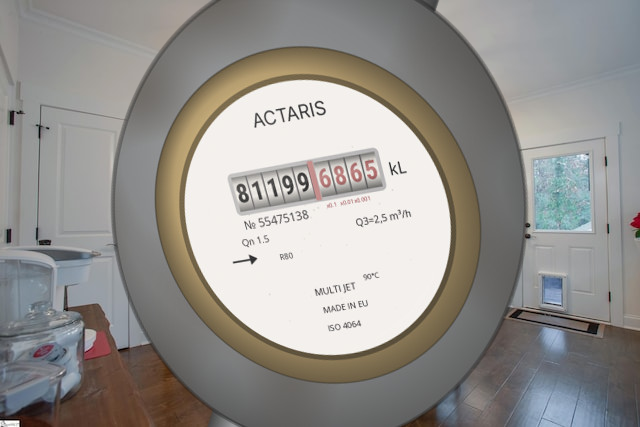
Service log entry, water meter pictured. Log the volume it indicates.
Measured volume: 81199.6865 kL
